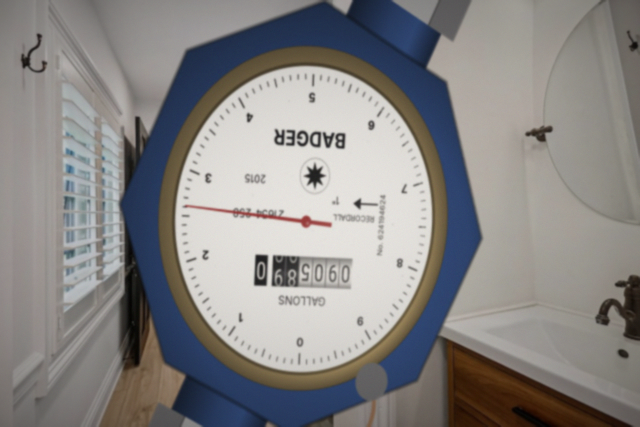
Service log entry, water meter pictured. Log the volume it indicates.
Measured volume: 905892.6 gal
